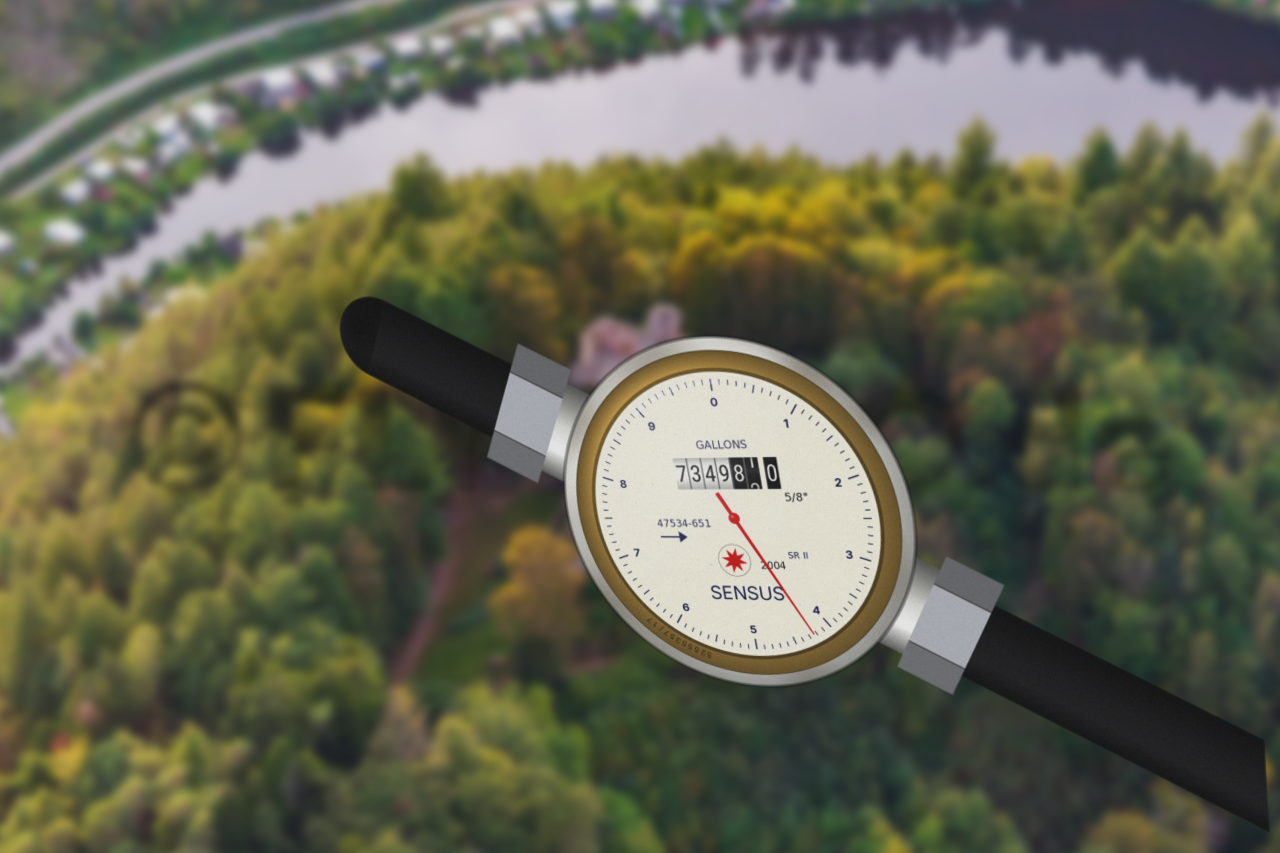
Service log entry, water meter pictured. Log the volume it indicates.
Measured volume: 7349814.2 gal
